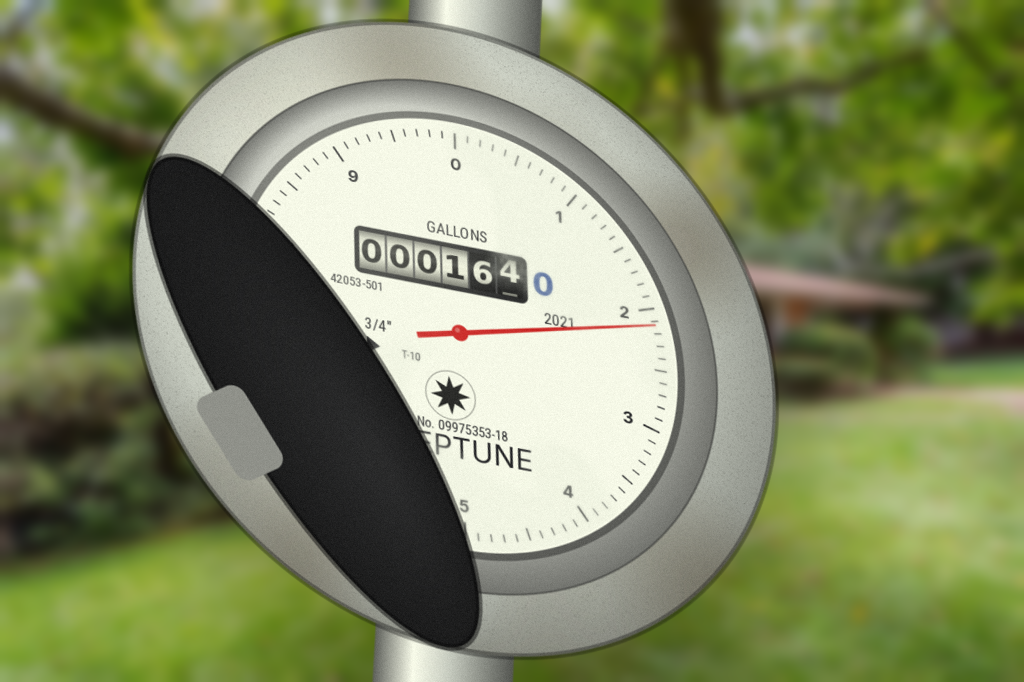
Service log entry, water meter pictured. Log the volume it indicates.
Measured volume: 1642.1 gal
